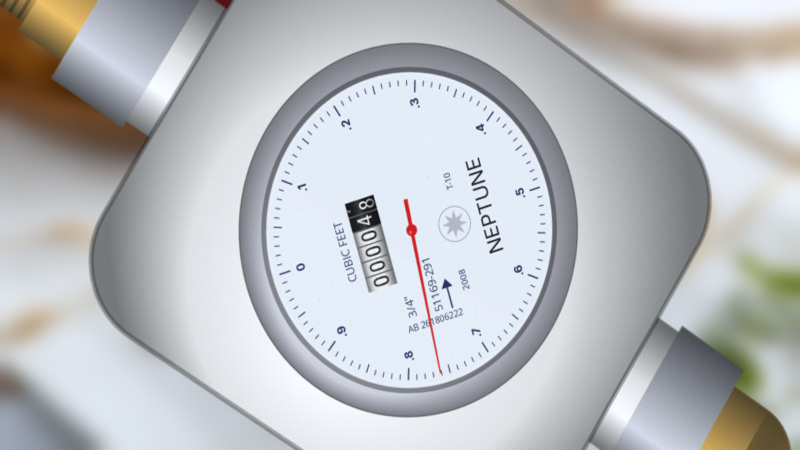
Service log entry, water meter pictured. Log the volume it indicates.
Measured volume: 47.76 ft³
